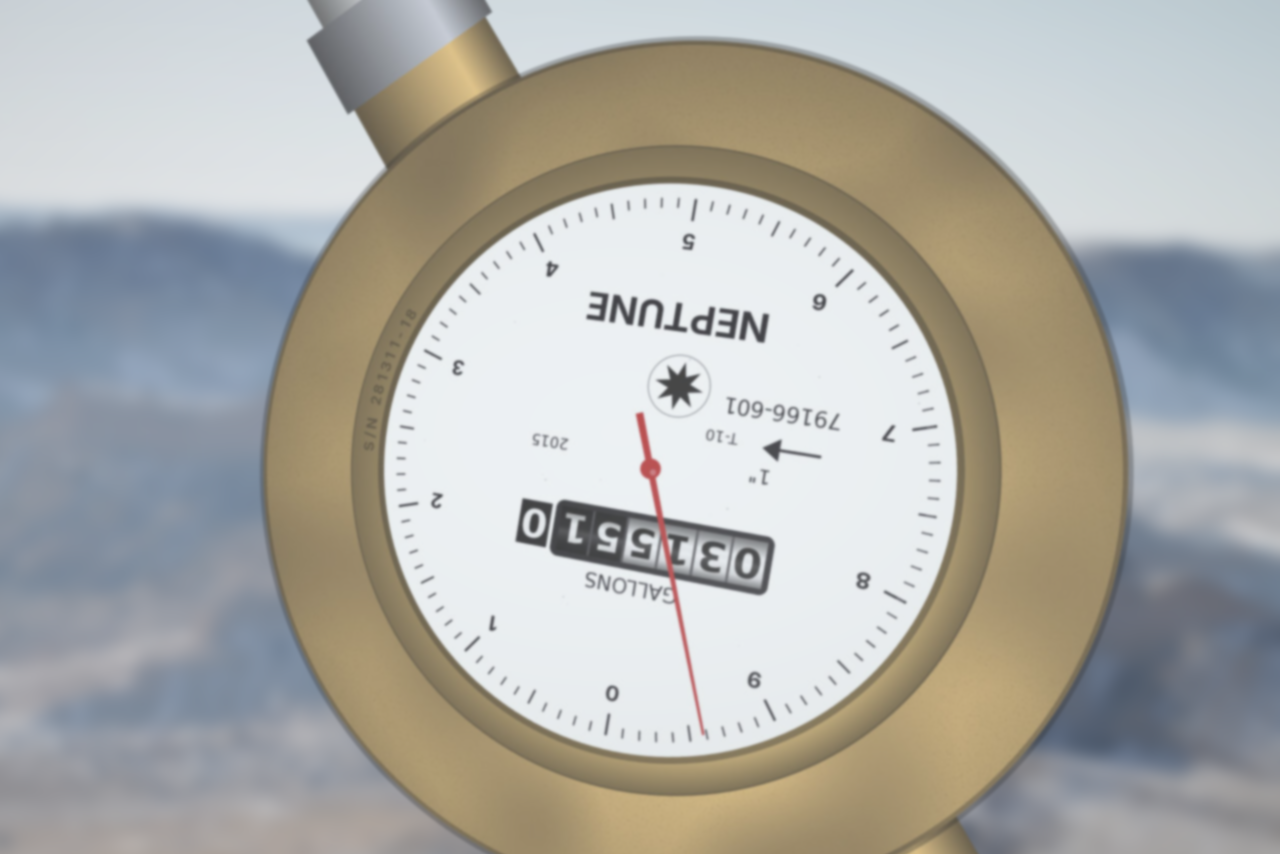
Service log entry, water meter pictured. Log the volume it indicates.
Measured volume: 315509.4 gal
